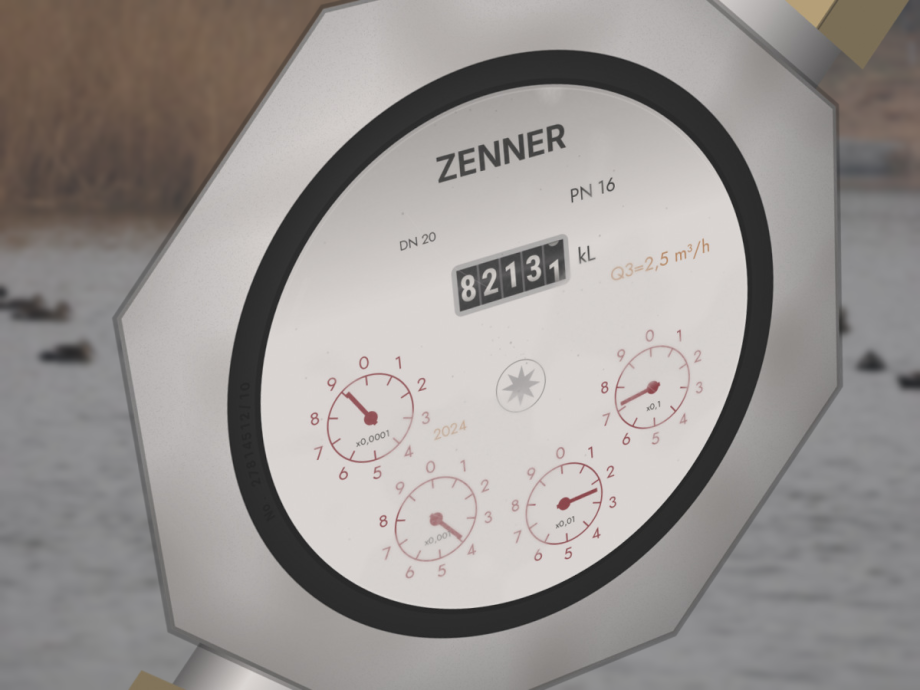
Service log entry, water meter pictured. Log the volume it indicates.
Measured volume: 82130.7239 kL
